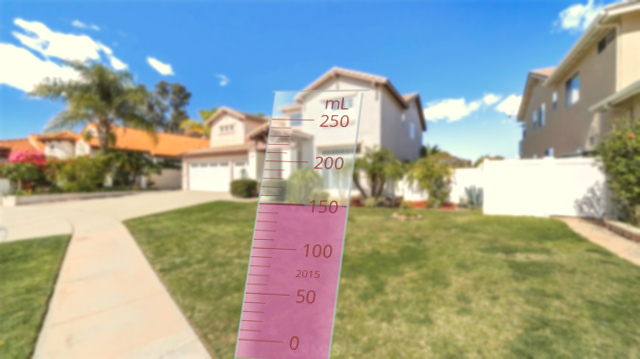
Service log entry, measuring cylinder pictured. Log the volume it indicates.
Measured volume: 150 mL
